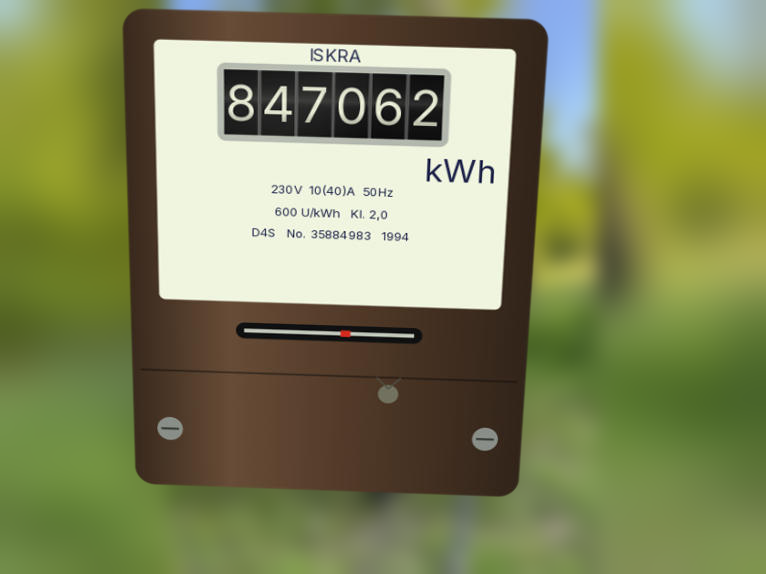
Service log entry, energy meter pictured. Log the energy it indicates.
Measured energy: 847062 kWh
